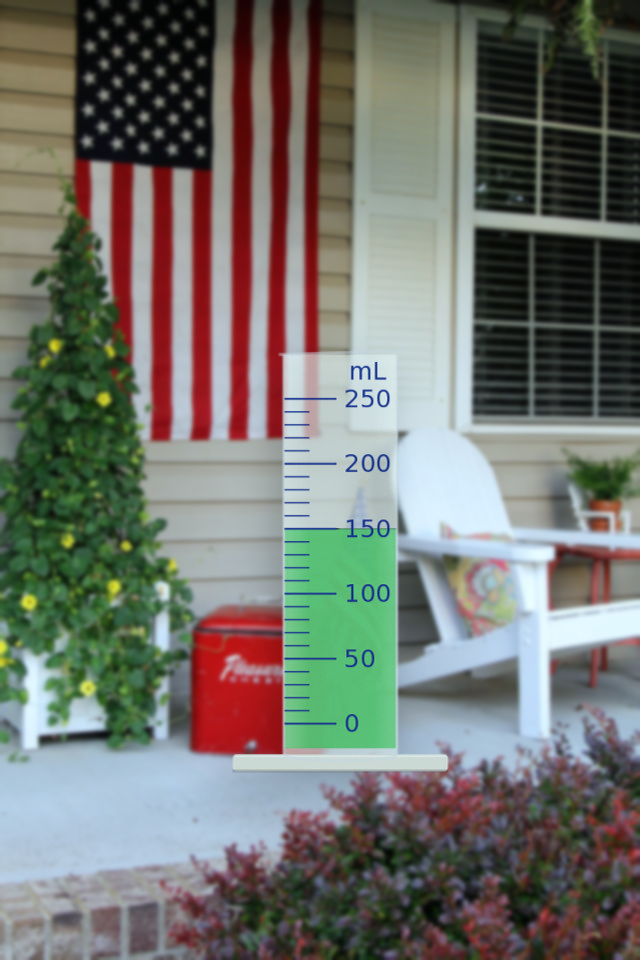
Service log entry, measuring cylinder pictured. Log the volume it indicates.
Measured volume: 150 mL
